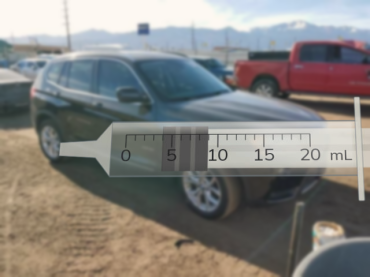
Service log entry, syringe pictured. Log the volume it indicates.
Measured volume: 4 mL
